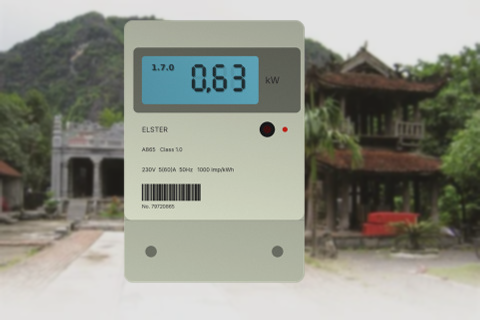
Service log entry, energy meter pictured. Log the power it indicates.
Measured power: 0.63 kW
